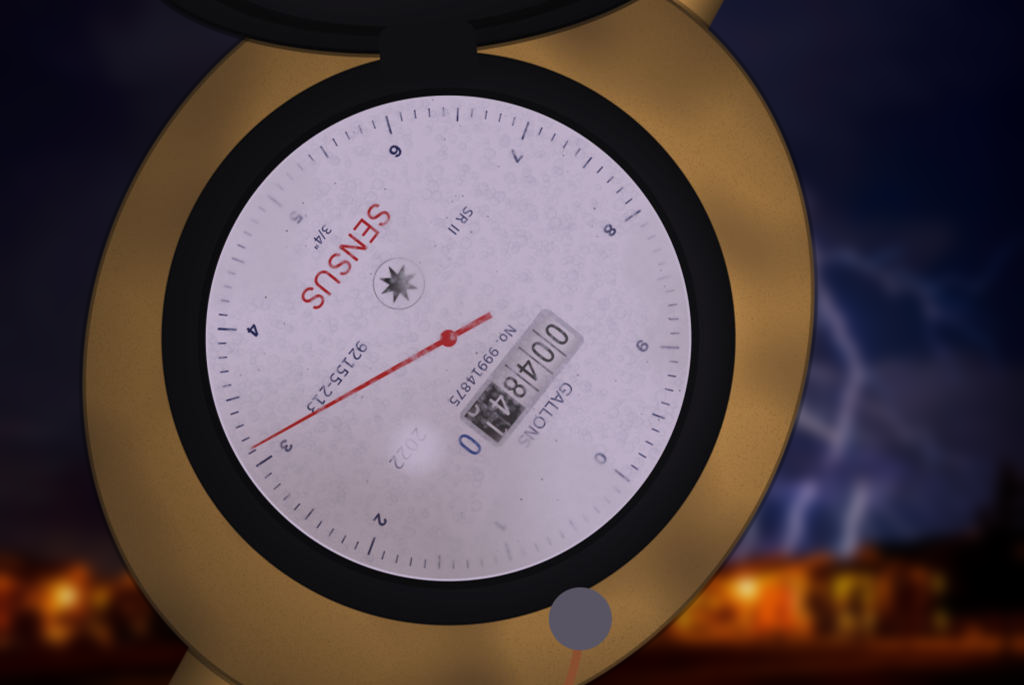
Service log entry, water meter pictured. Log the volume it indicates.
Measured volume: 48413.1 gal
